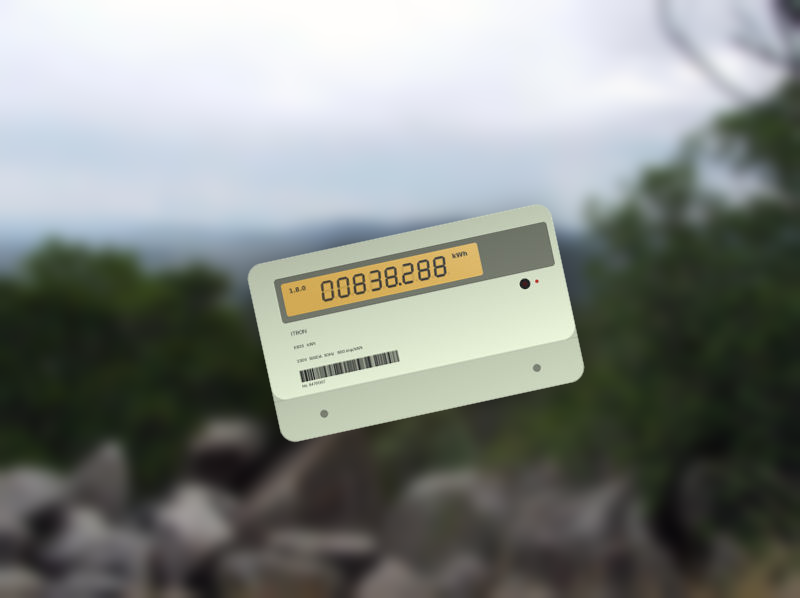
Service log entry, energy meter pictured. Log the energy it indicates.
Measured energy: 838.288 kWh
